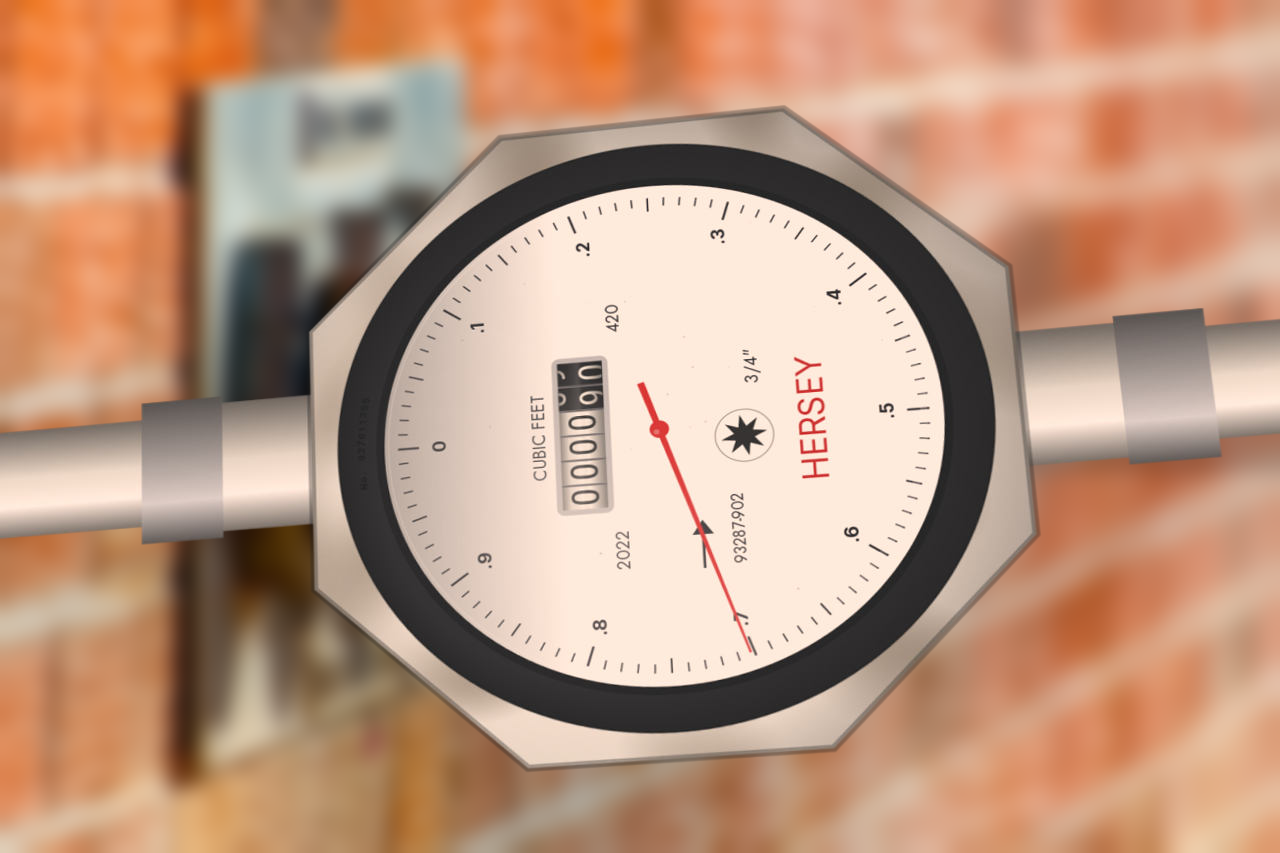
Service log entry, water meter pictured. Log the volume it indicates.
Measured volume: 89.70 ft³
